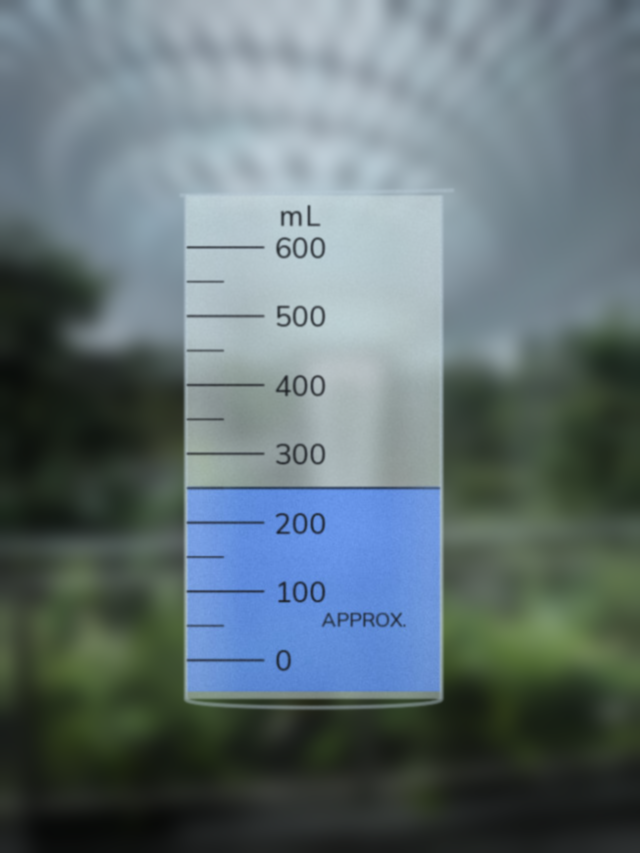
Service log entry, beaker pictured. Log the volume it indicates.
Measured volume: 250 mL
